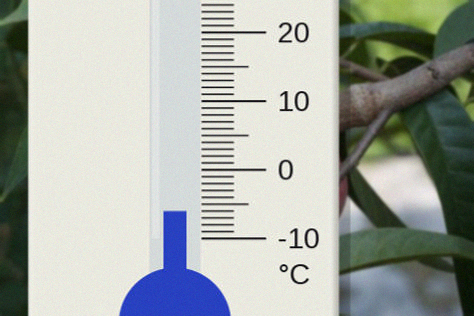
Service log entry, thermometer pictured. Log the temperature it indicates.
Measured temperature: -6 °C
